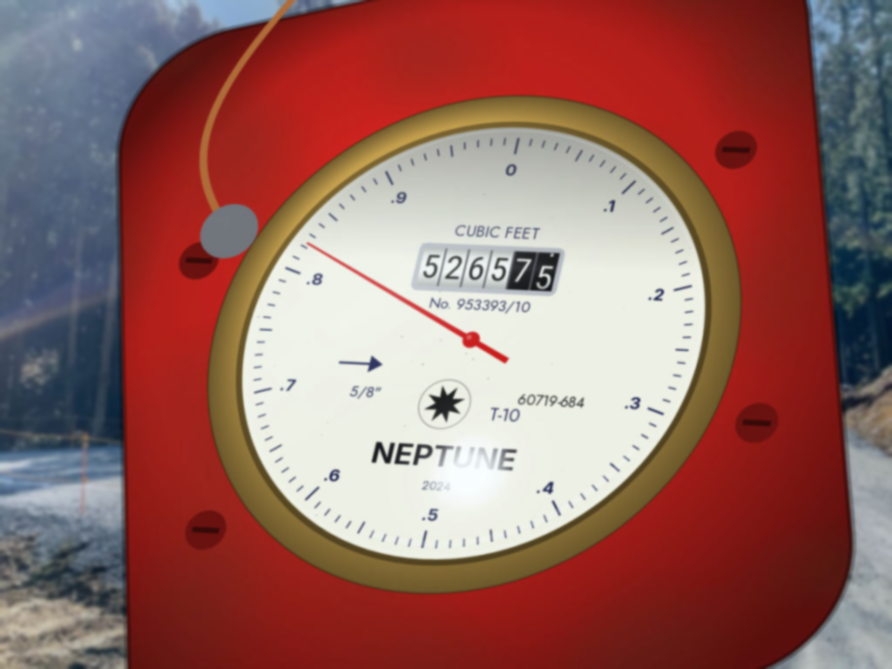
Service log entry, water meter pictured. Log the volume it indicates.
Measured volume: 526574.82 ft³
